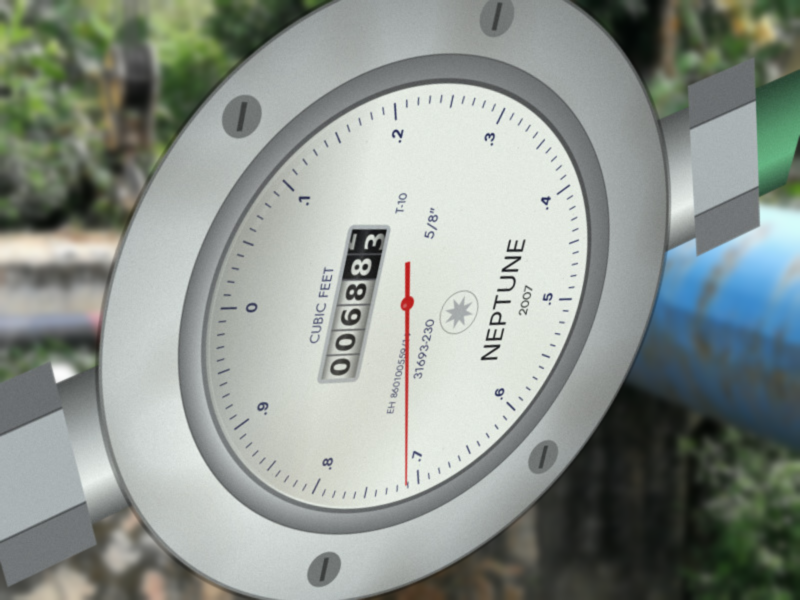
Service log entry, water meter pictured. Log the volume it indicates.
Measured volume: 6882.71 ft³
